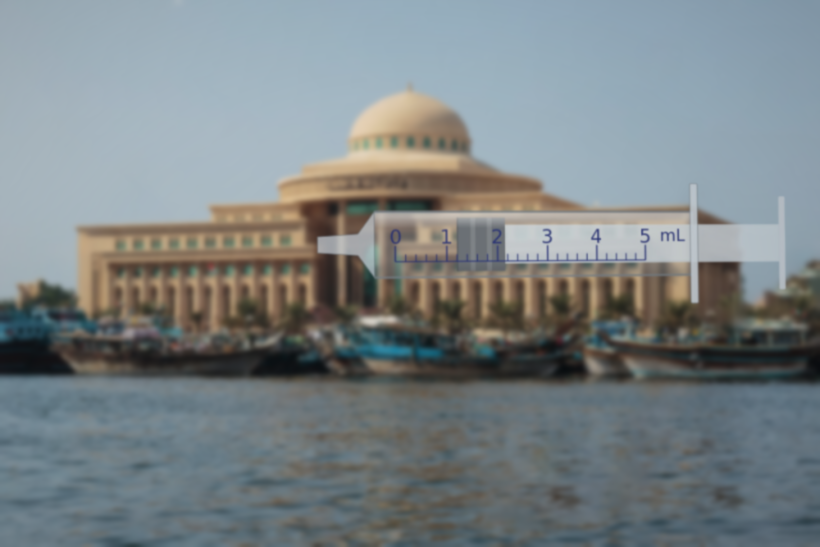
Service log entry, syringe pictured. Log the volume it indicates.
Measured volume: 1.2 mL
